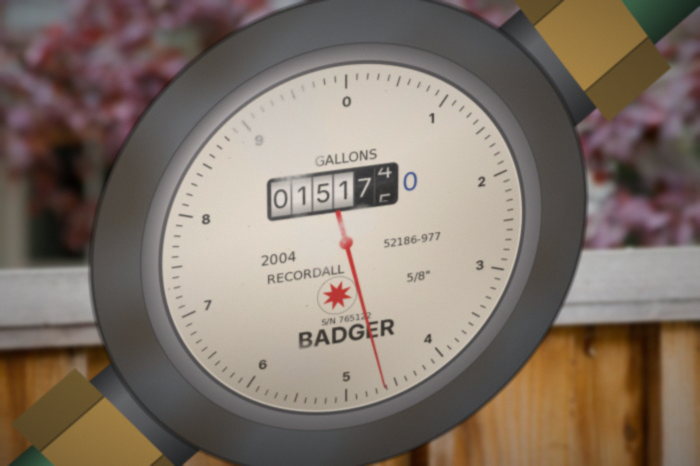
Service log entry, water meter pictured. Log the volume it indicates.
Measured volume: 151744.6 gal
